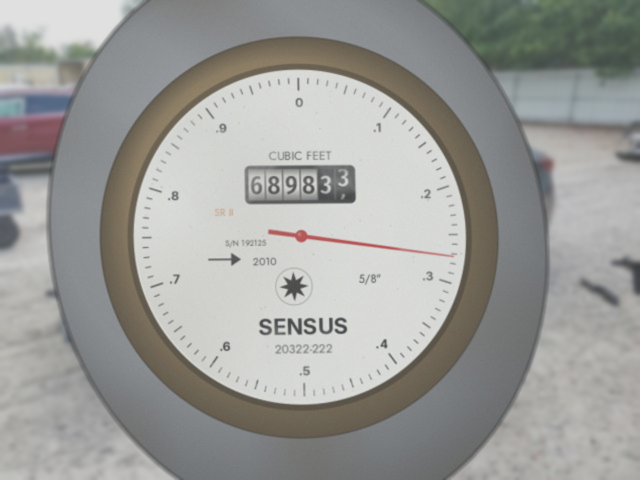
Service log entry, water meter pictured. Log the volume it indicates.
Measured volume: 689833.27 ft³
